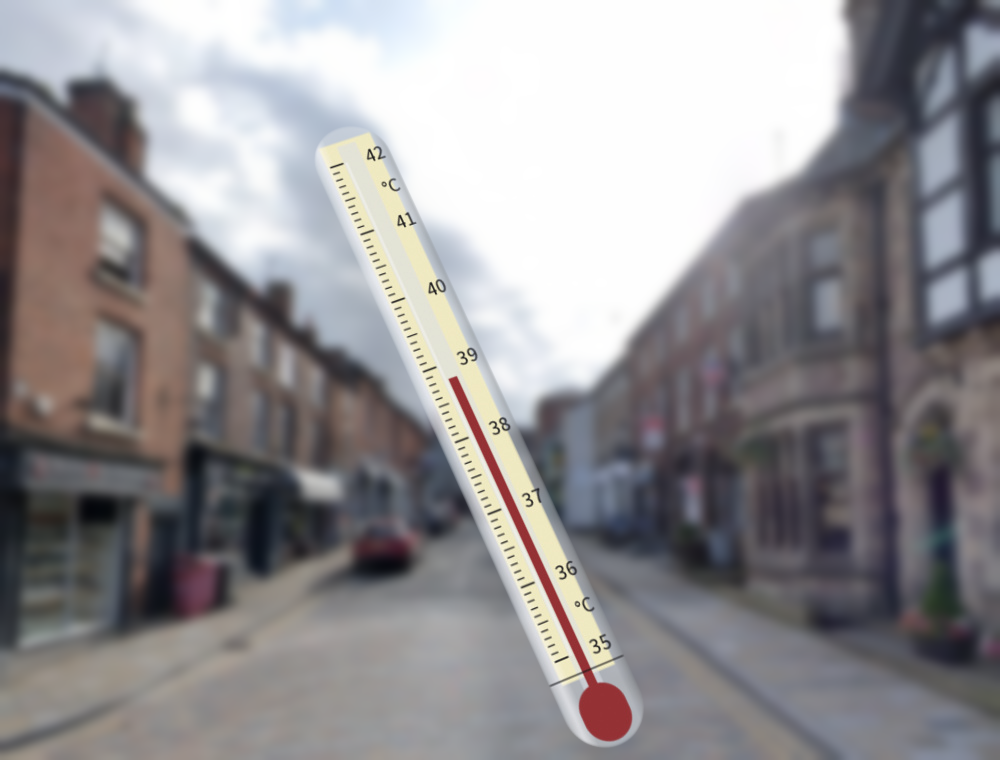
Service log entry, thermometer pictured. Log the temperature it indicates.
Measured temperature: 38.8 °C
